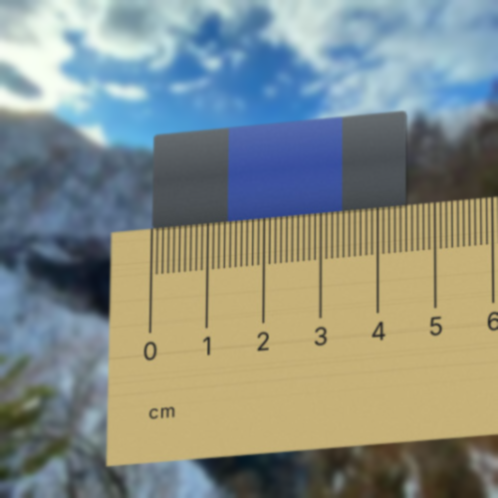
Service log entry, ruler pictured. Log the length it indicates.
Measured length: 4.5 cm
